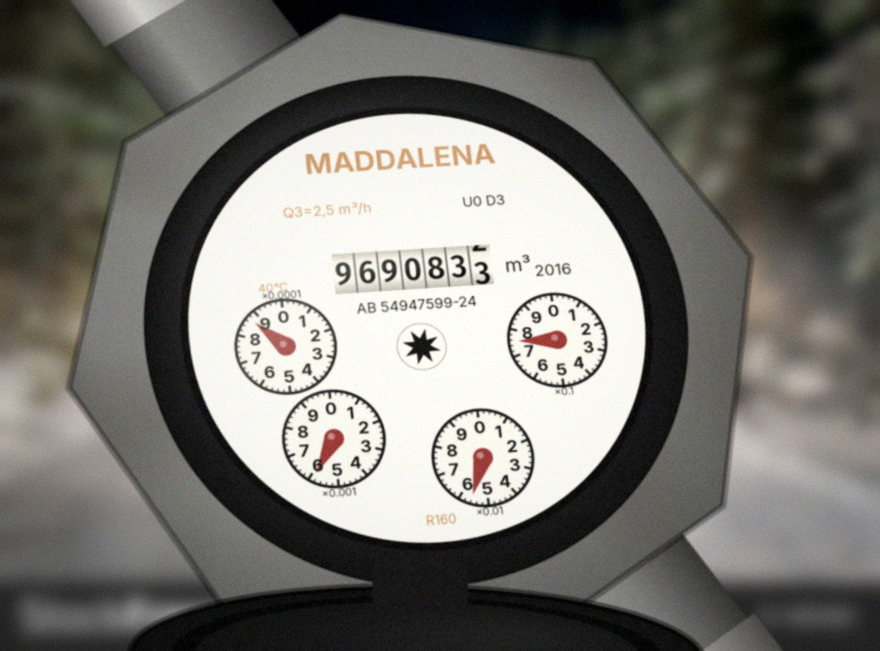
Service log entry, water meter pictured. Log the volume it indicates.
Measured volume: 9690832.7558 m³
